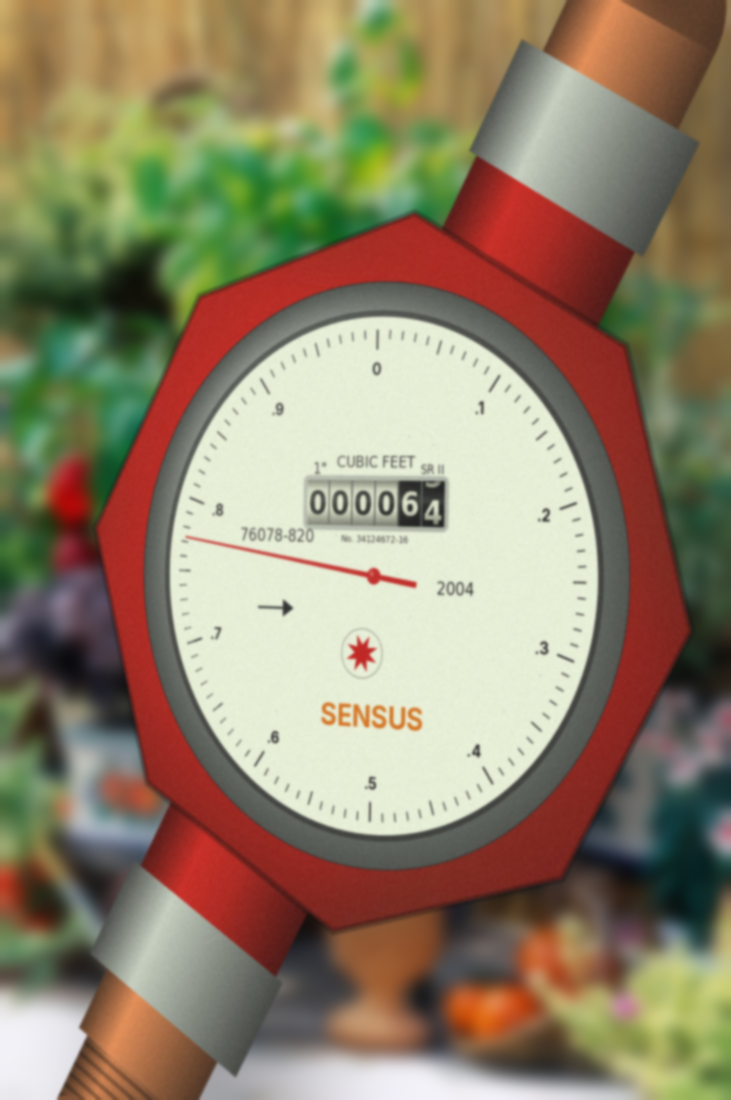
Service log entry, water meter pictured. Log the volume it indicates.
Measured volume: 63.77 ft³
